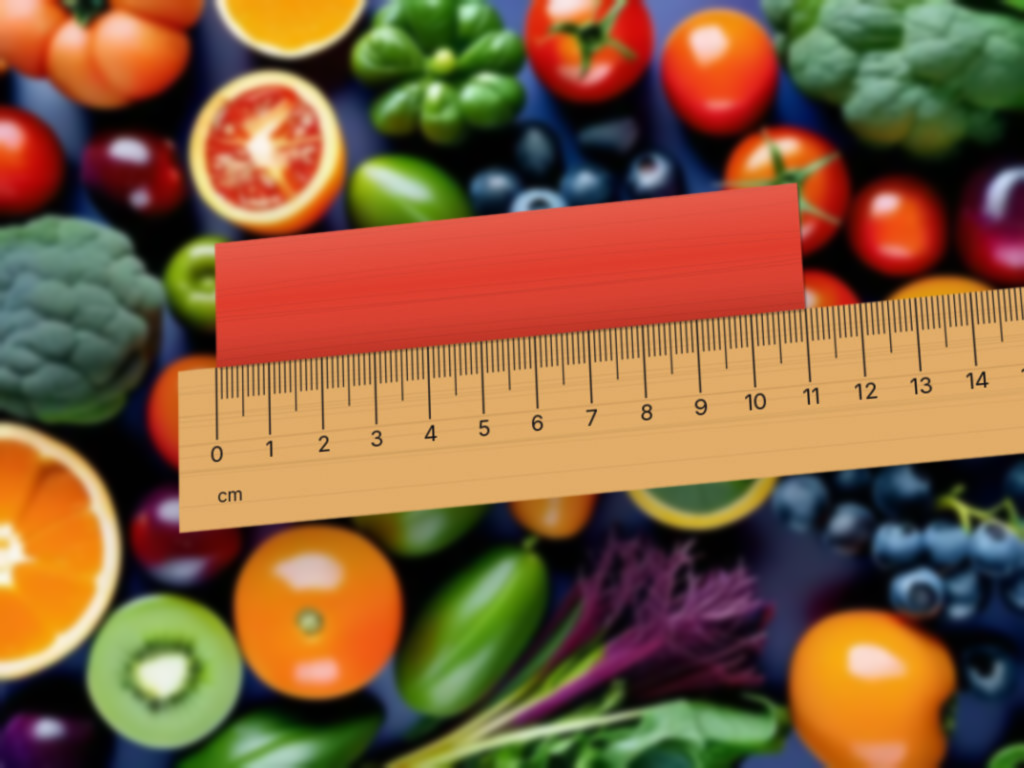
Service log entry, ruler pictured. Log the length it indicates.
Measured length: 11 cm
